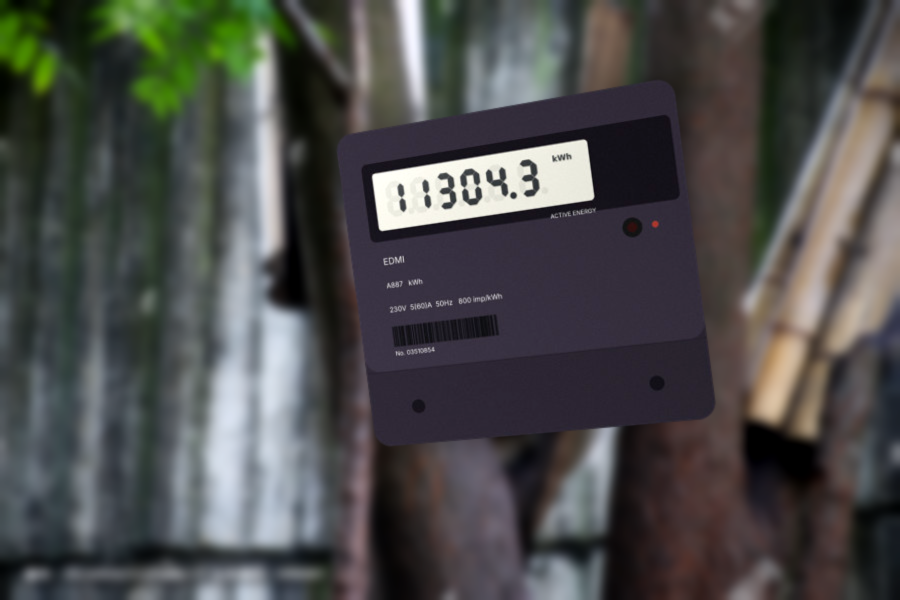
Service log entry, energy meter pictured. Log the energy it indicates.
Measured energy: 11304.3 kWh
